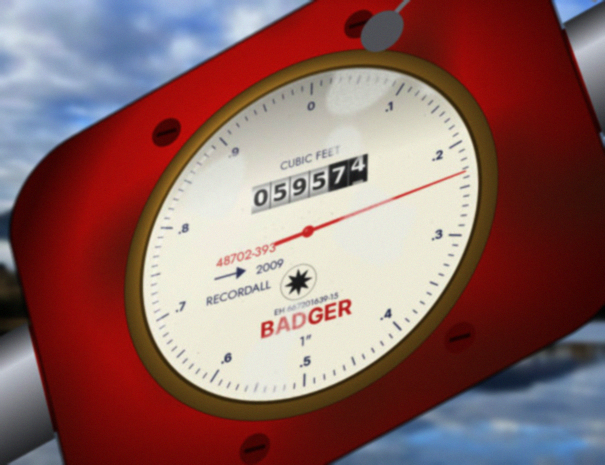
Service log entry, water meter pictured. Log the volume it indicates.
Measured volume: 59574.23 ft³
